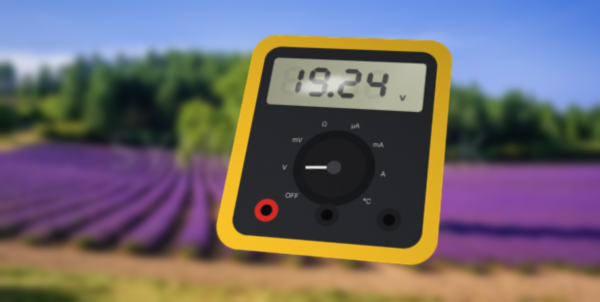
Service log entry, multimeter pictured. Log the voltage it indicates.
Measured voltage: 19.24 V
